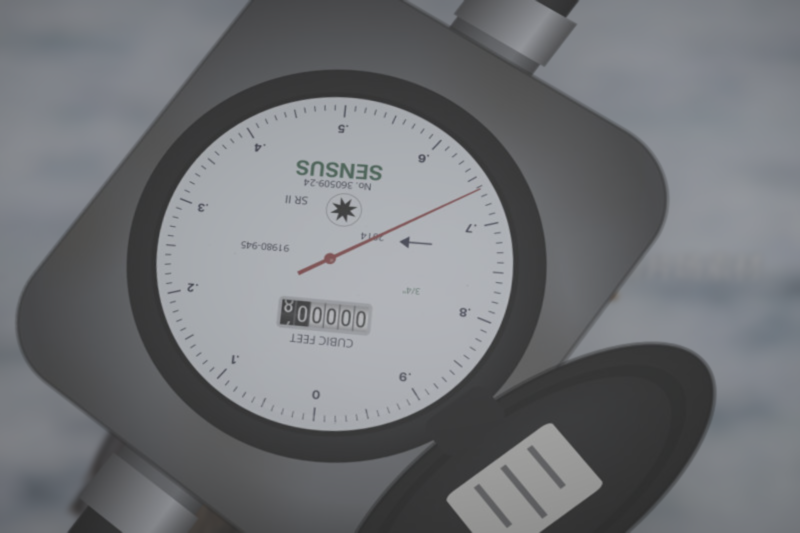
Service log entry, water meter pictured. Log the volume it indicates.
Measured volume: 7.66 ft³
